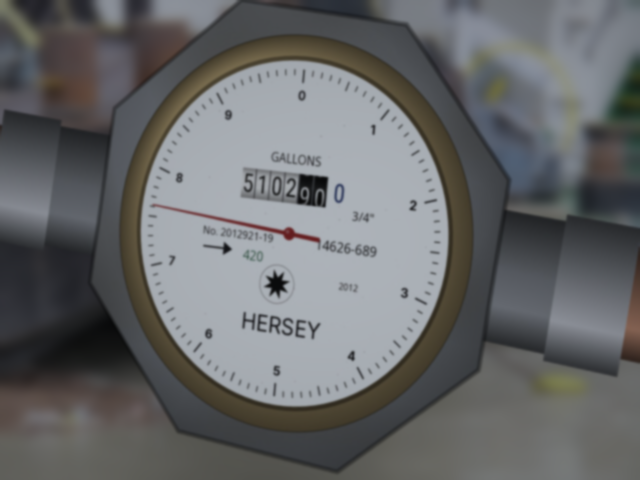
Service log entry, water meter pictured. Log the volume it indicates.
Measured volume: 5102897.6 gal
